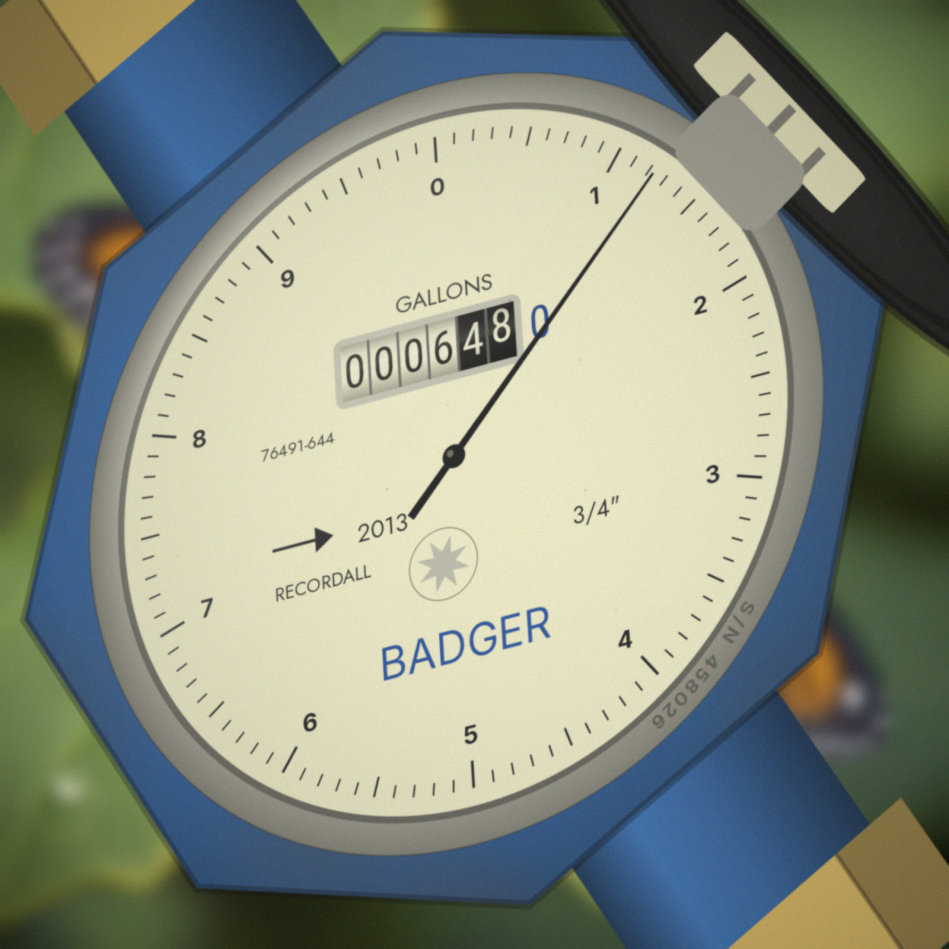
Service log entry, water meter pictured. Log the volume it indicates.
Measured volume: 6481.2 gal
